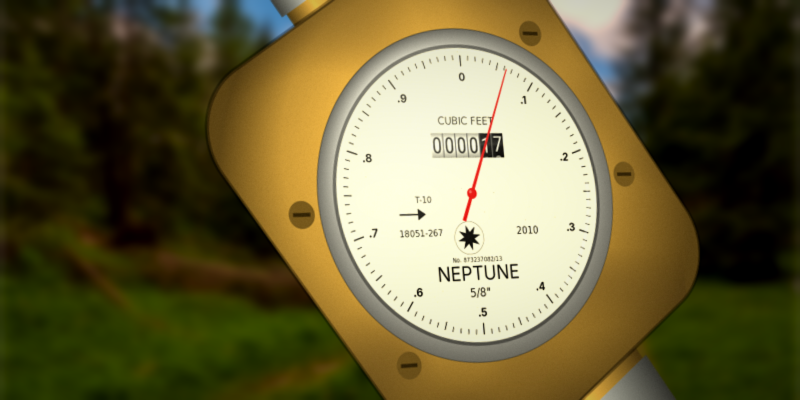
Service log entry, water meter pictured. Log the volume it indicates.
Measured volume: 17.06 ft³
